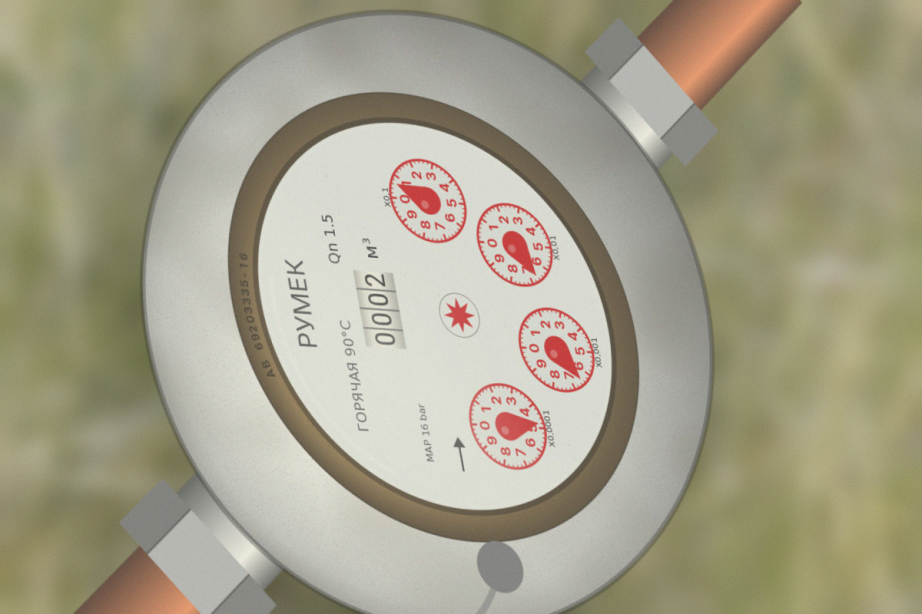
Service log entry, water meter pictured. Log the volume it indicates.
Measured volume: 2.0664 m³
